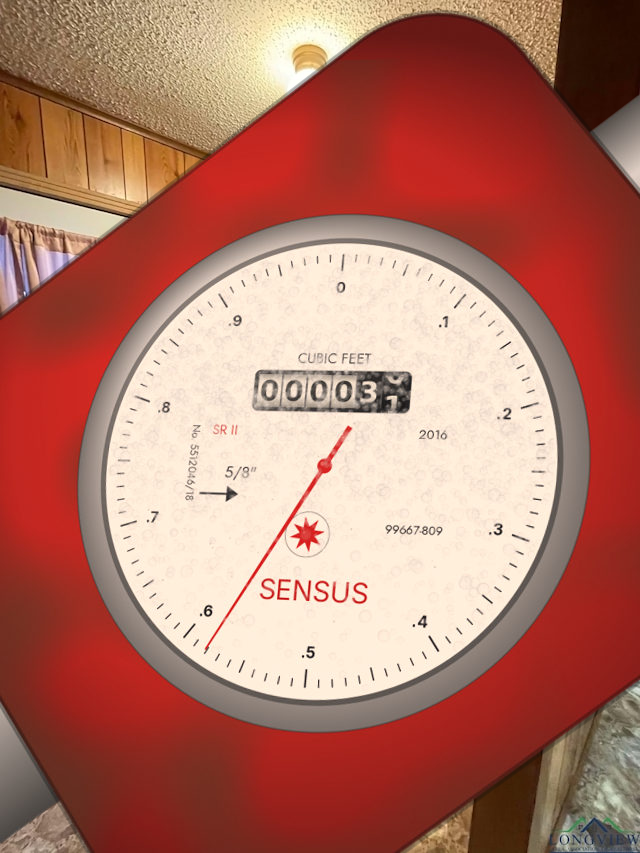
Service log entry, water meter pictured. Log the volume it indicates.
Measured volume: 30.58 ft³
